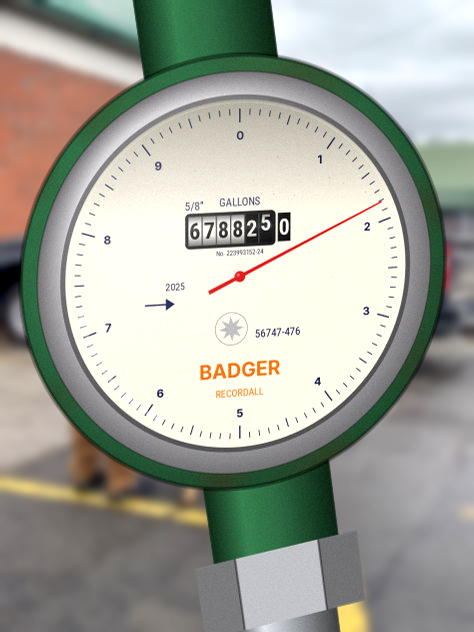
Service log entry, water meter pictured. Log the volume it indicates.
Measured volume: 6788251.8 gal
